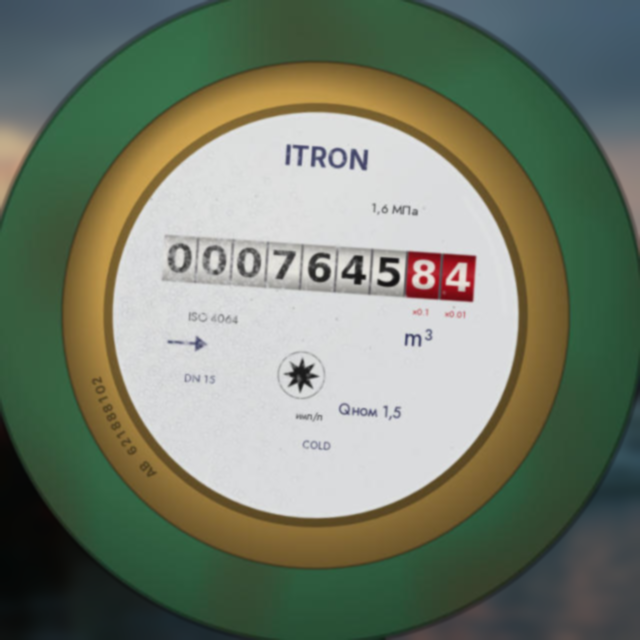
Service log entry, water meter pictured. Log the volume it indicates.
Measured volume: 7645.84 m³
